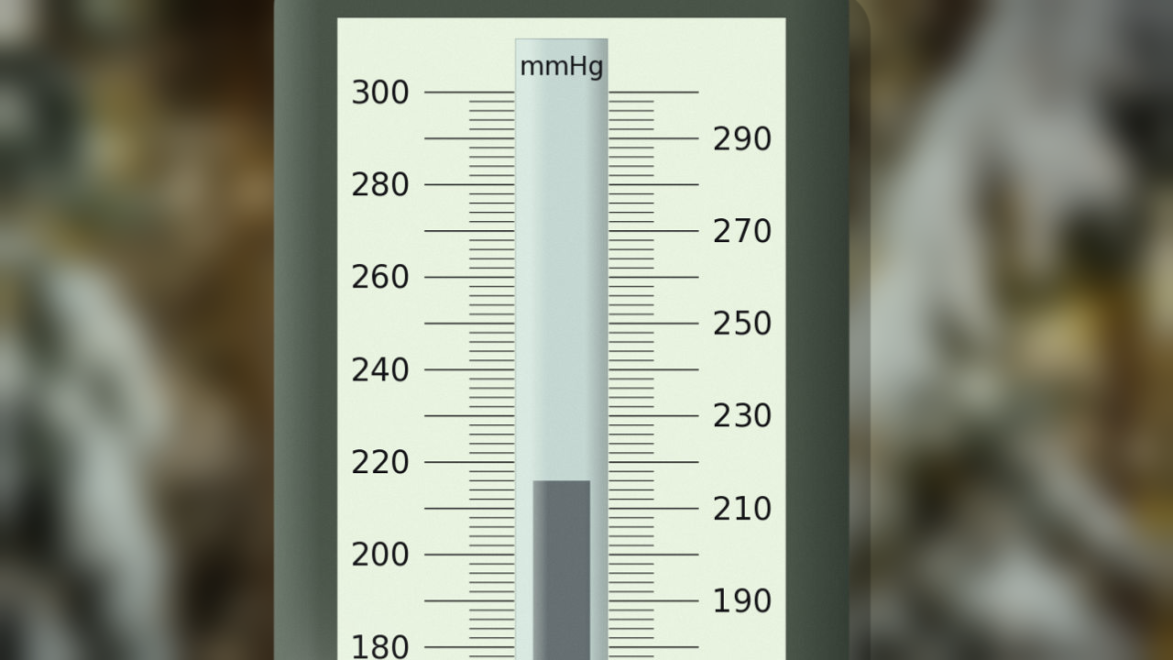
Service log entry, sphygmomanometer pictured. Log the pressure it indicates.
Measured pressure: 216 mmHg
